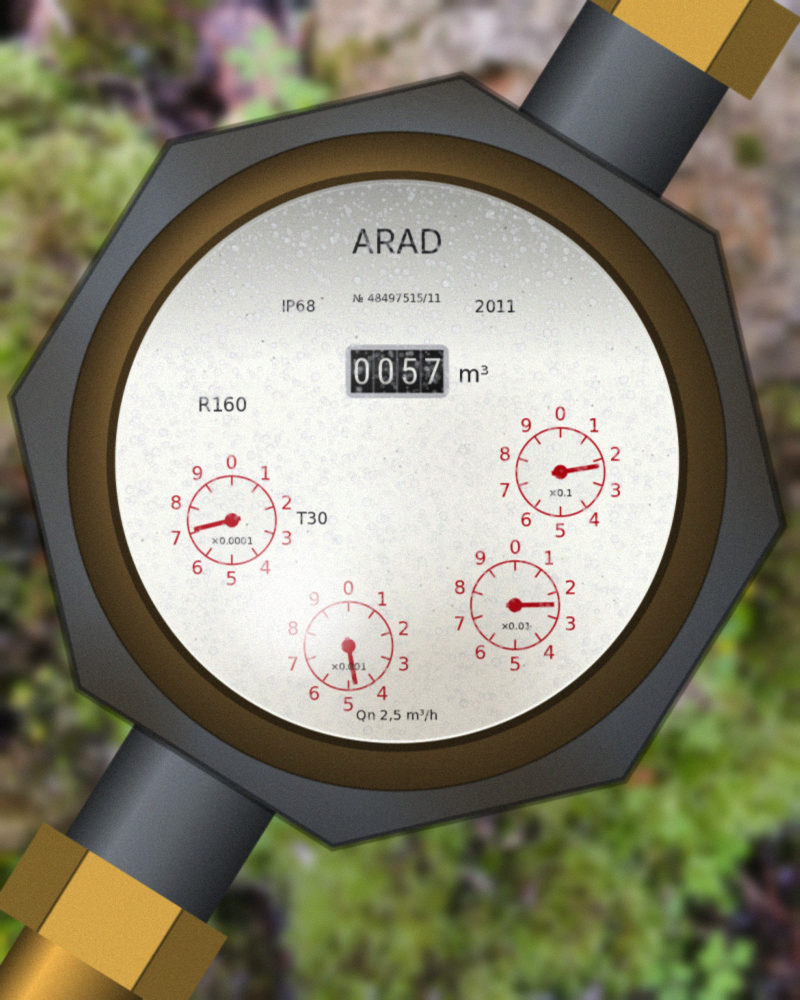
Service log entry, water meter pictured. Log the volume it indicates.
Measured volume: 57.2247 m³
